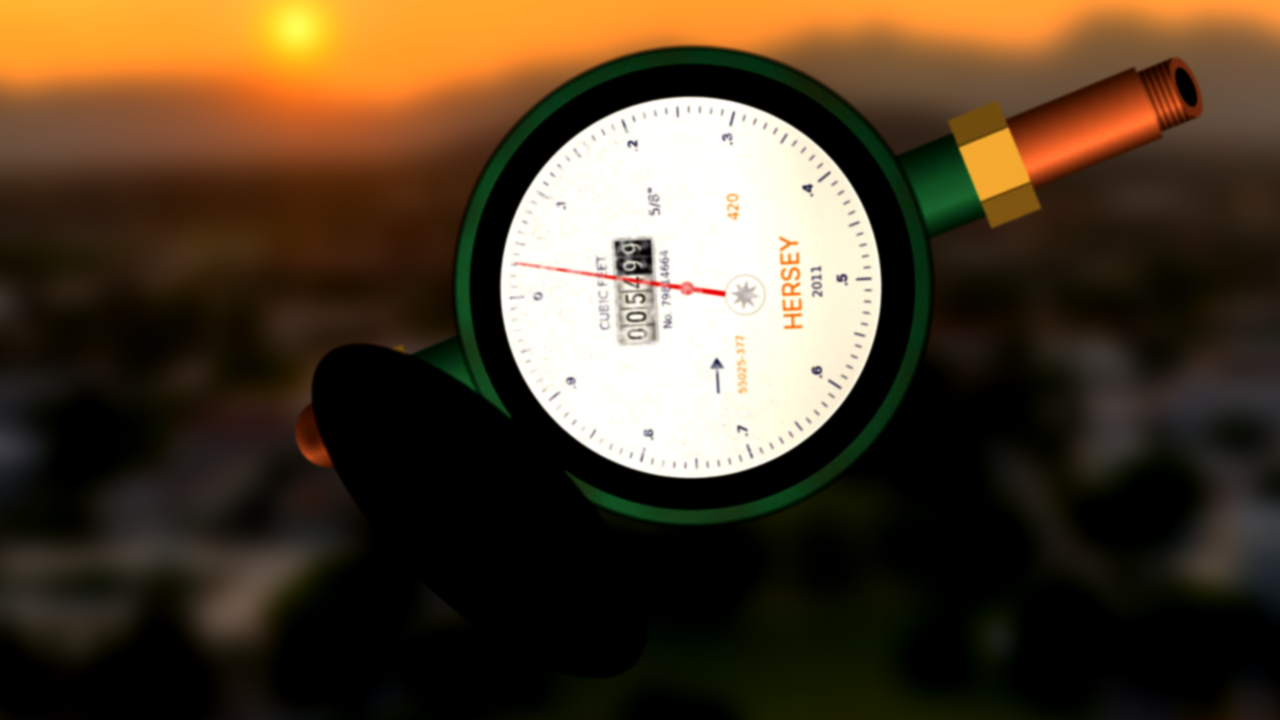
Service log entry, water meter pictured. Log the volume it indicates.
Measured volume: 5499.03 ft³
